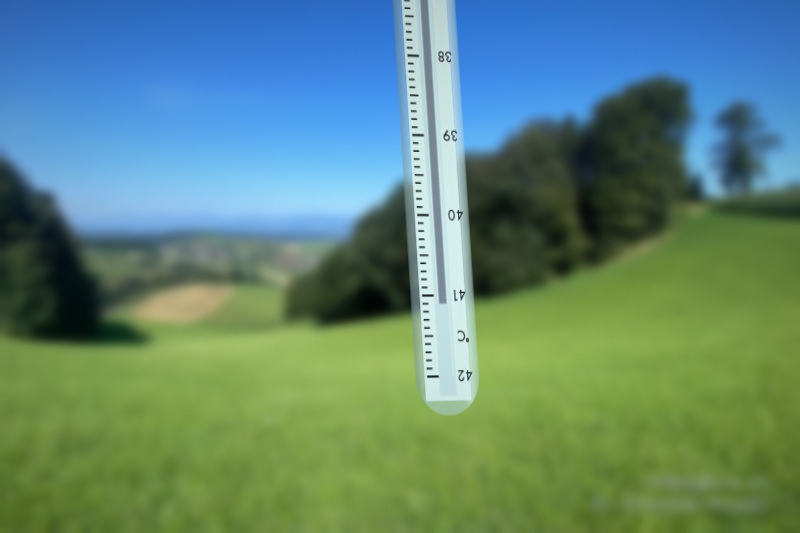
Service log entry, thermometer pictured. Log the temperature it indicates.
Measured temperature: 41.1 °C
